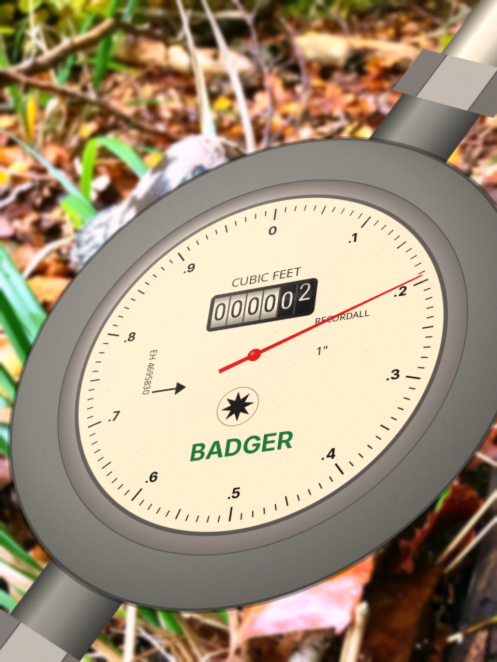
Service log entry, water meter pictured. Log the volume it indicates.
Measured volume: 2.19 ft³
